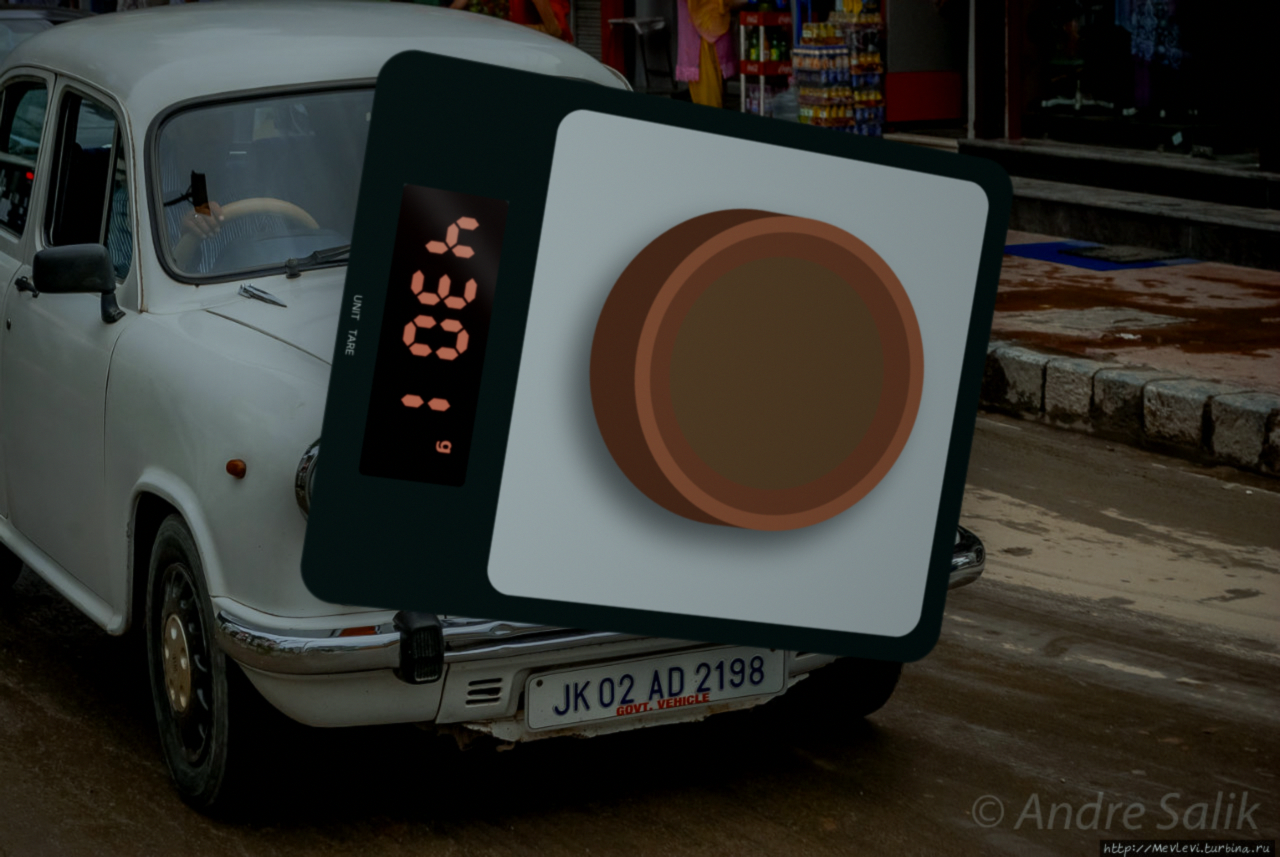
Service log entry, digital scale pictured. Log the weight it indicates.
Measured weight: 4301 g
